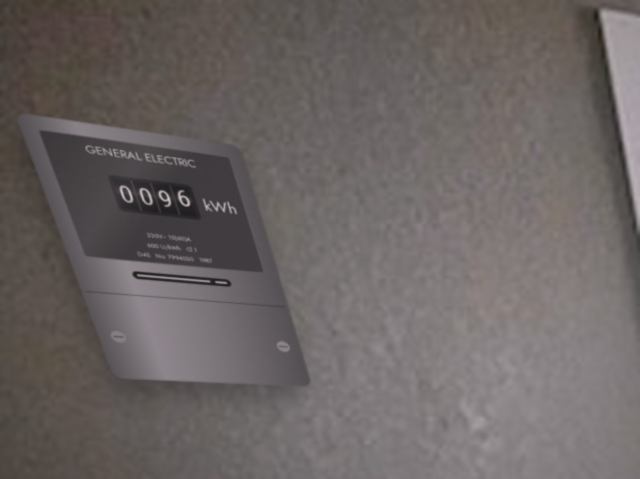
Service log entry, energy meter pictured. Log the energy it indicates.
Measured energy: 96 kWh
